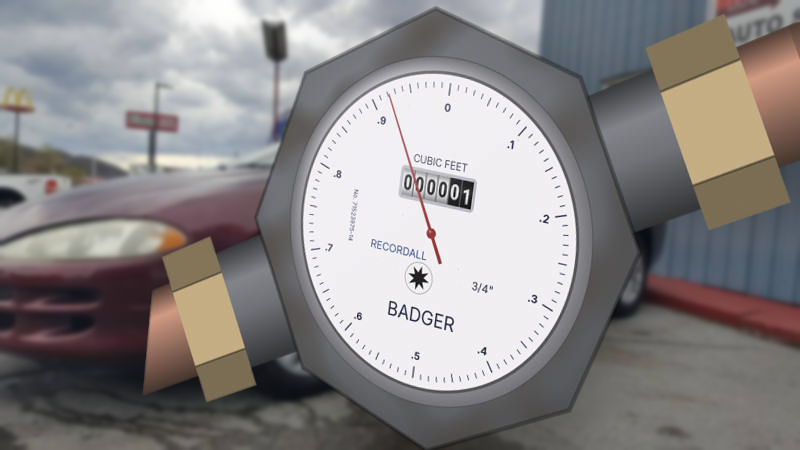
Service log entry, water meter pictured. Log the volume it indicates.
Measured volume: 0.92 ft³
